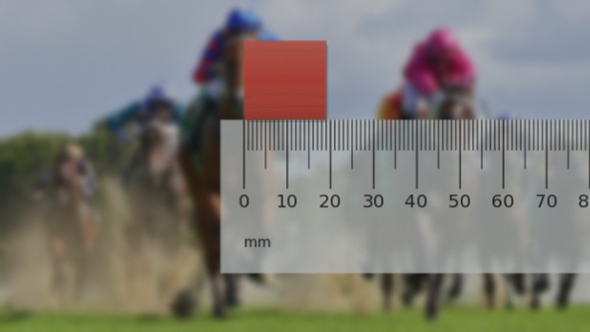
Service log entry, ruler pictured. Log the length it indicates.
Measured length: 19 mm
